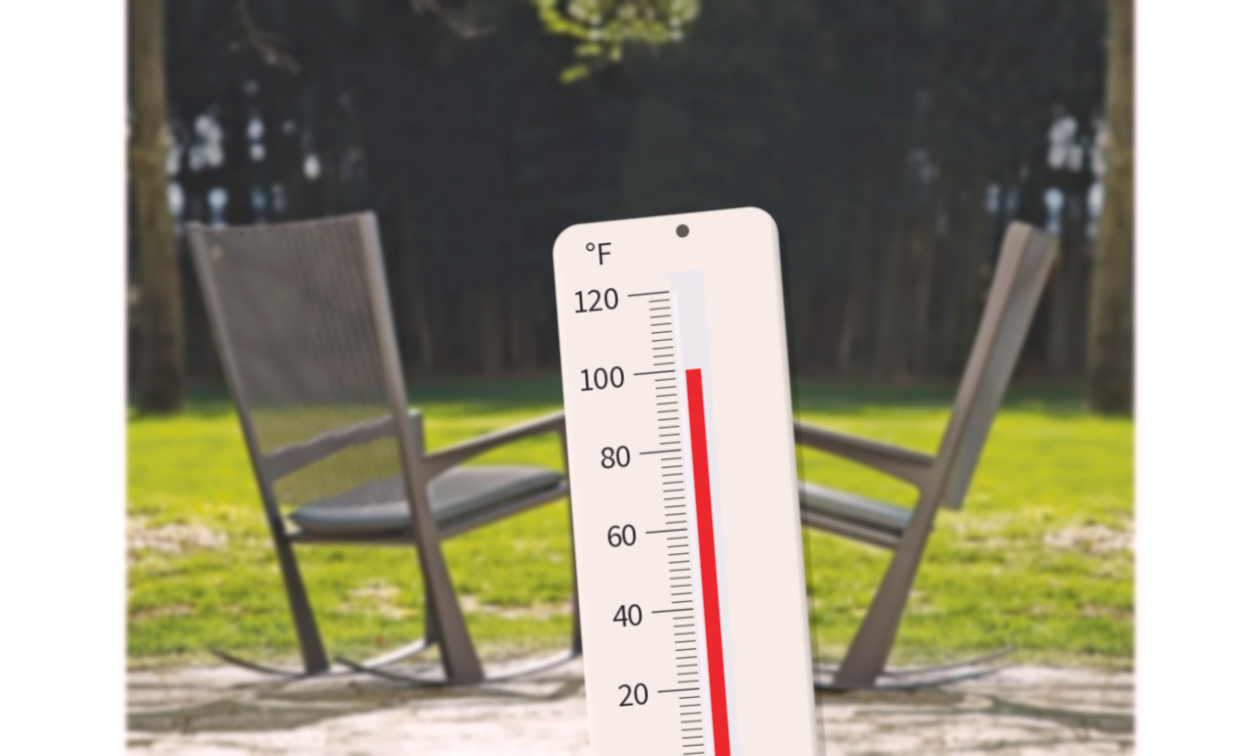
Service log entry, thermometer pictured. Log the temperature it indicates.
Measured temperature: 100 °F
